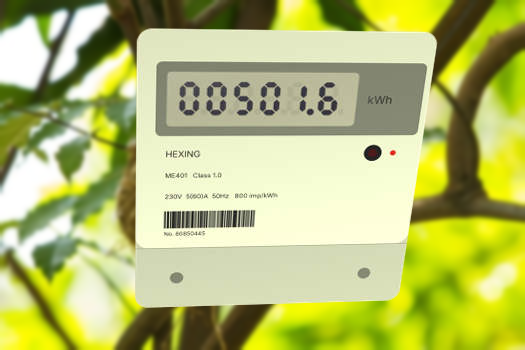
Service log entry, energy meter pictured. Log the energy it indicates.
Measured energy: 501.6 kWh
